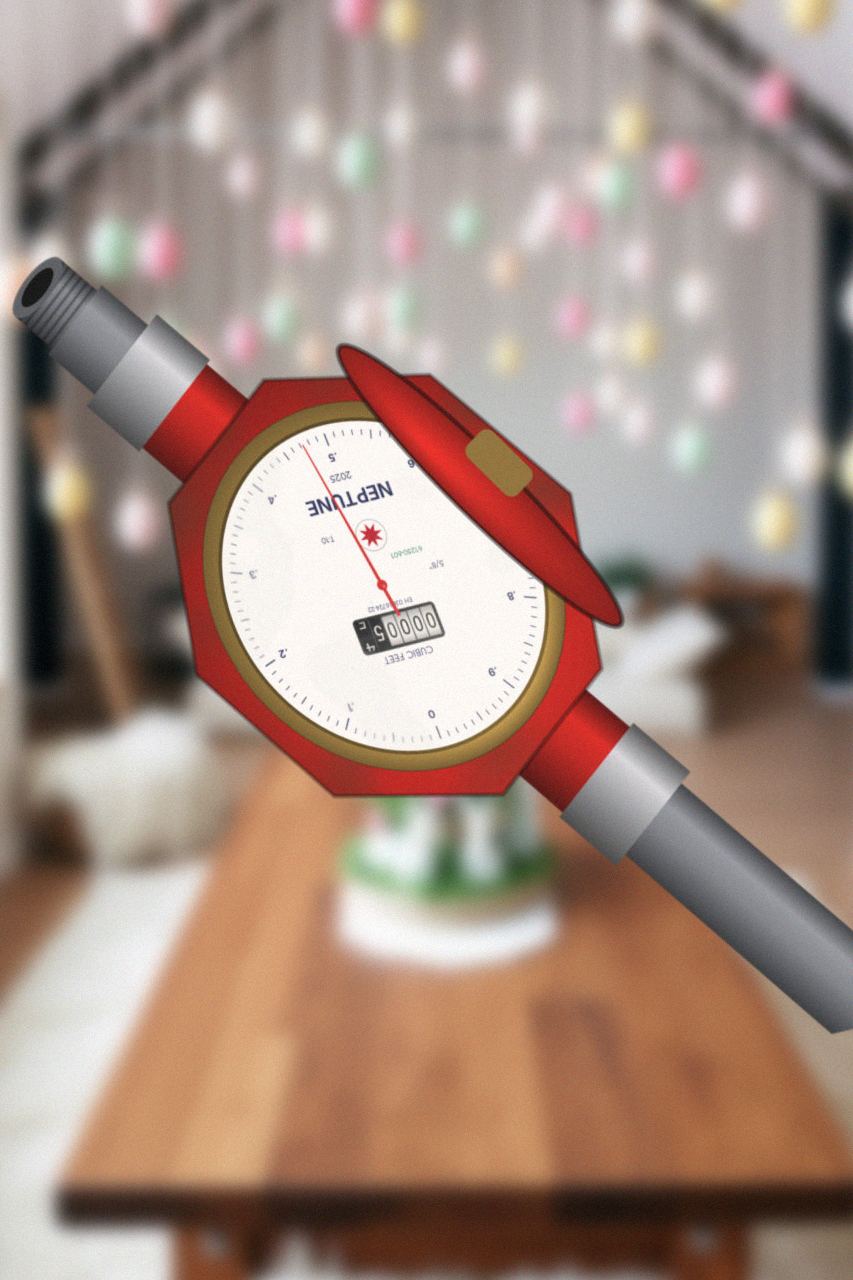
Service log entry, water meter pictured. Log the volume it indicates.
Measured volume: 54.47 ft³
